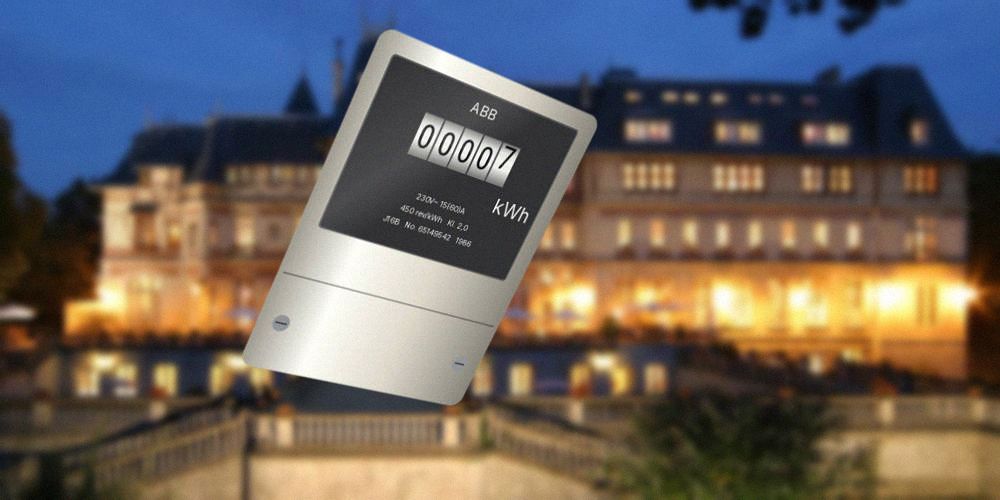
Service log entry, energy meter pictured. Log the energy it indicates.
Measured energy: 7 kWh
